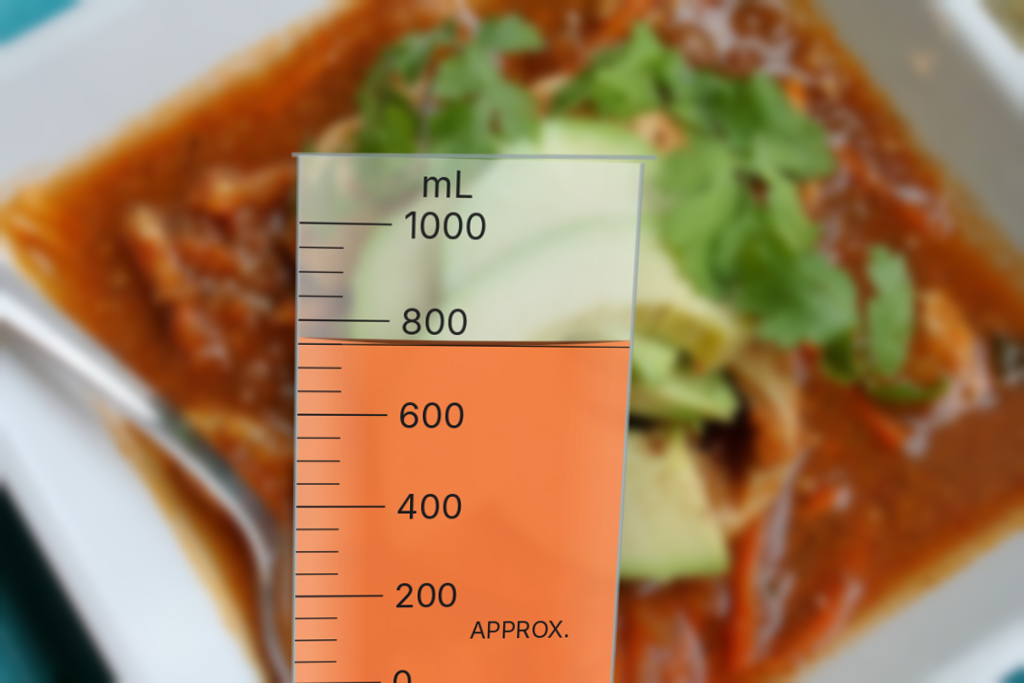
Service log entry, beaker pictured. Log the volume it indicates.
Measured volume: 750 mL
